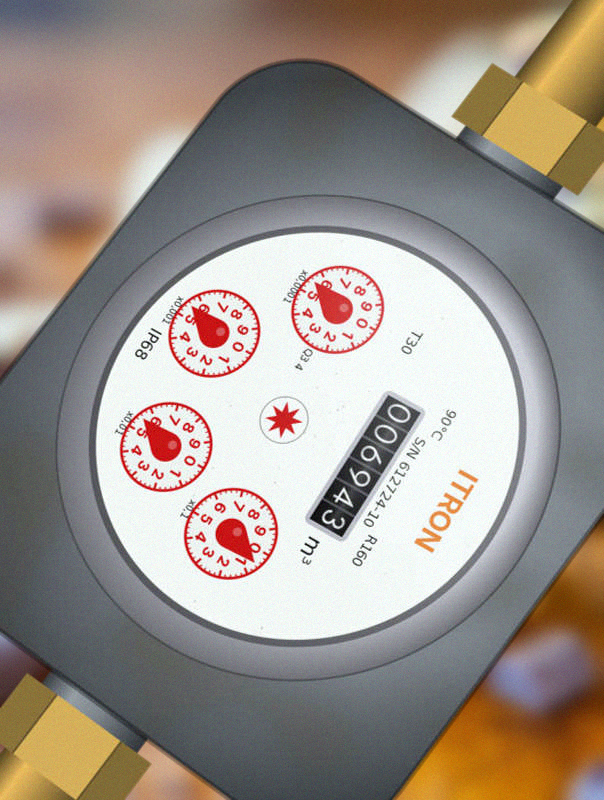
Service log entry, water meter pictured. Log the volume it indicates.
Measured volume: 6943.0555 m³
